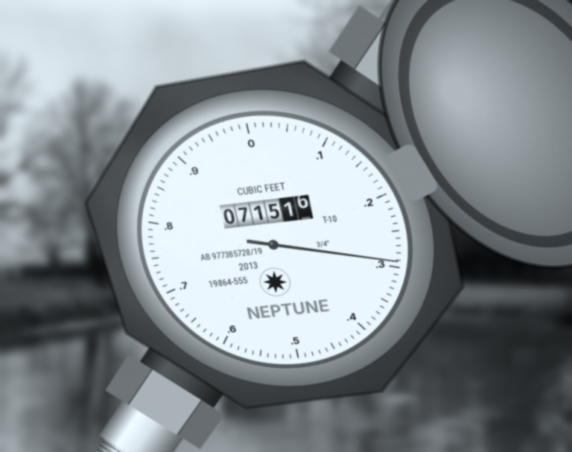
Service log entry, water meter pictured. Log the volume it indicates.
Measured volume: 71516.29 ft³
